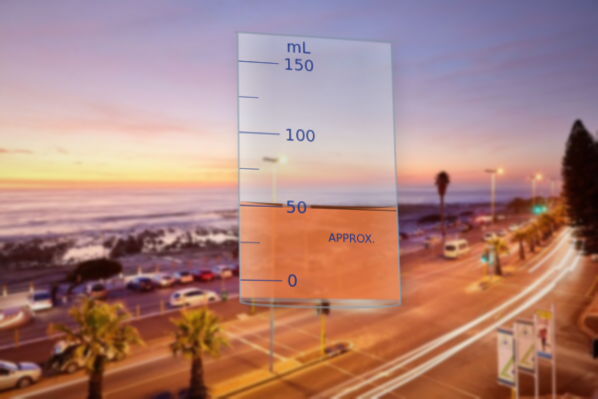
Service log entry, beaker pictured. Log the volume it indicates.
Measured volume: 50 mL
